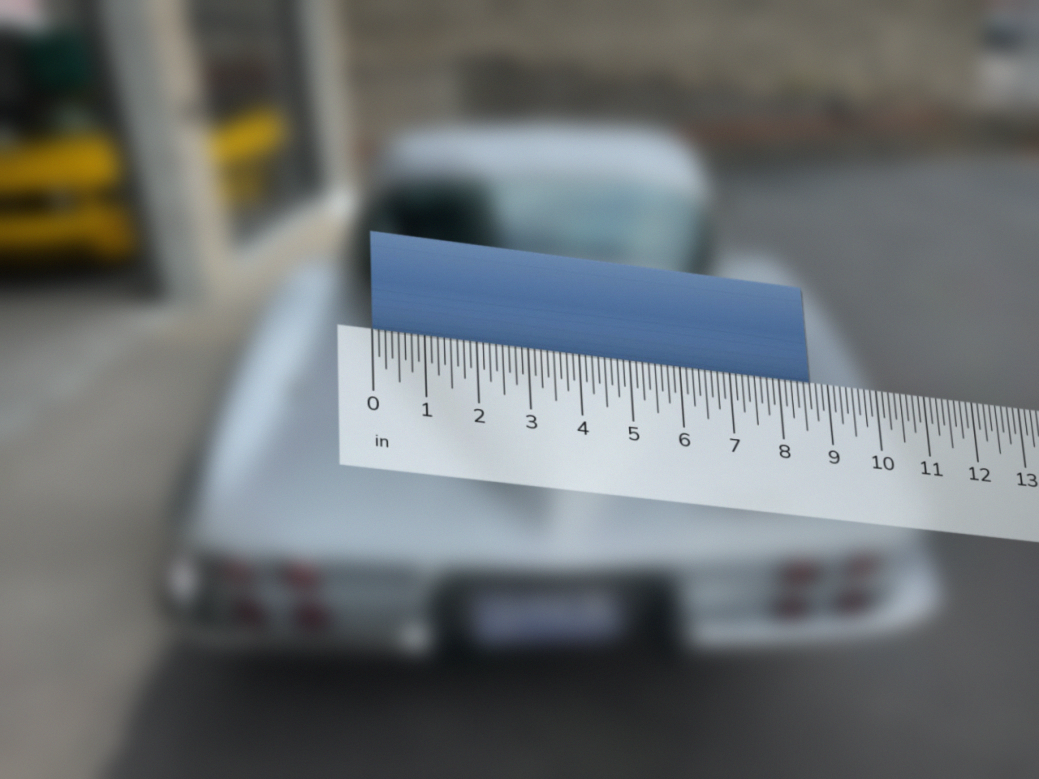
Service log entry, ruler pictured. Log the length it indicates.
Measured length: 8.625 in
